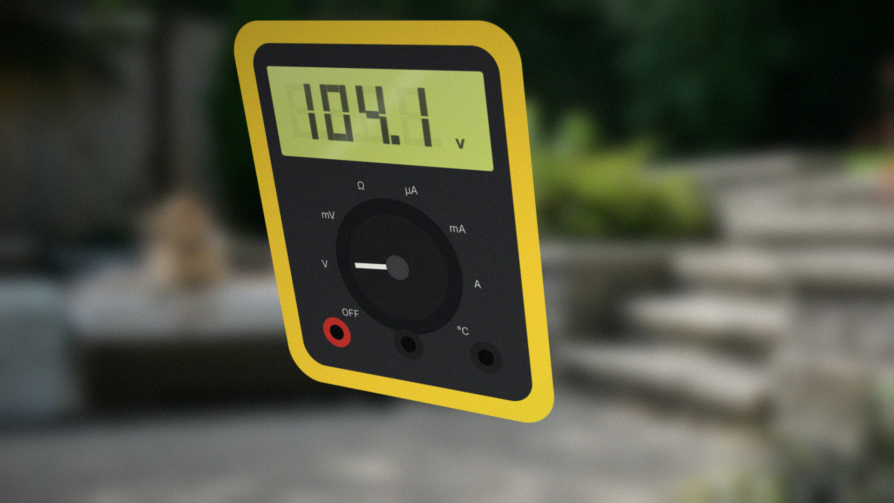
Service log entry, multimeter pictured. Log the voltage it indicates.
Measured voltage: 104.1 V
